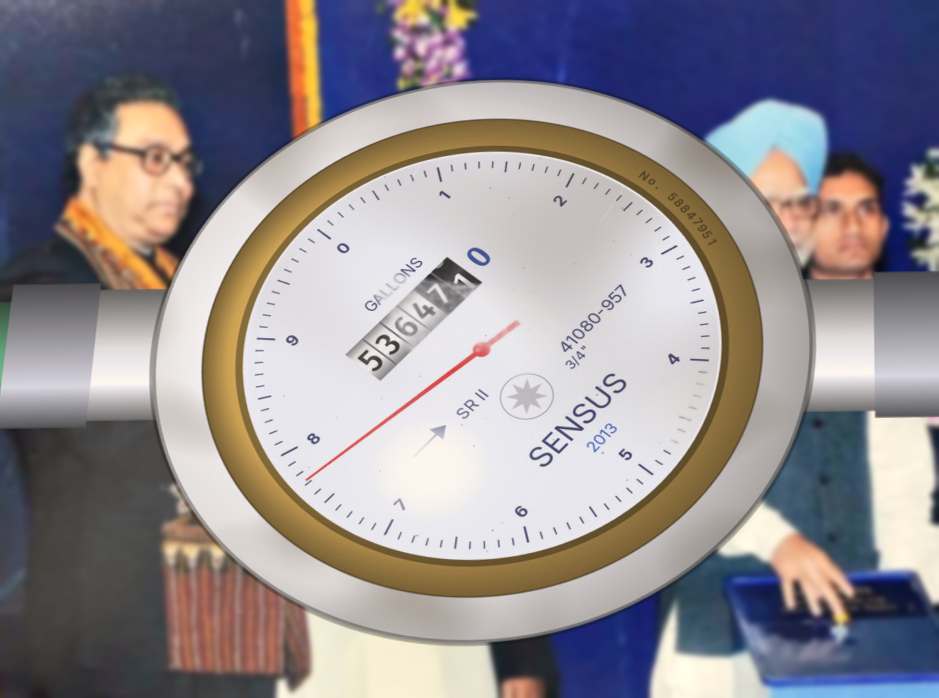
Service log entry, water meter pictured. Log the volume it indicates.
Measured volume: 5364707.7 gal
